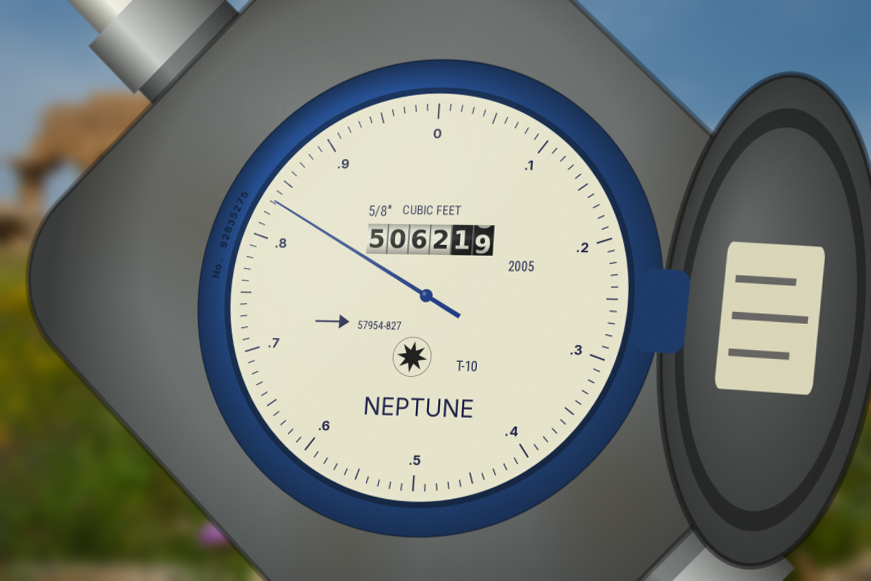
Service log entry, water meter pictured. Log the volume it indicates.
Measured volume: 506218.83 ft³
